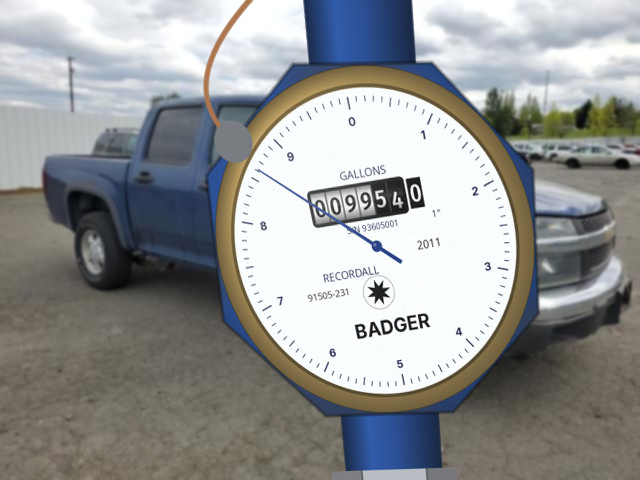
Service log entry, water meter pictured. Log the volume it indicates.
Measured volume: 99538.6 gal
